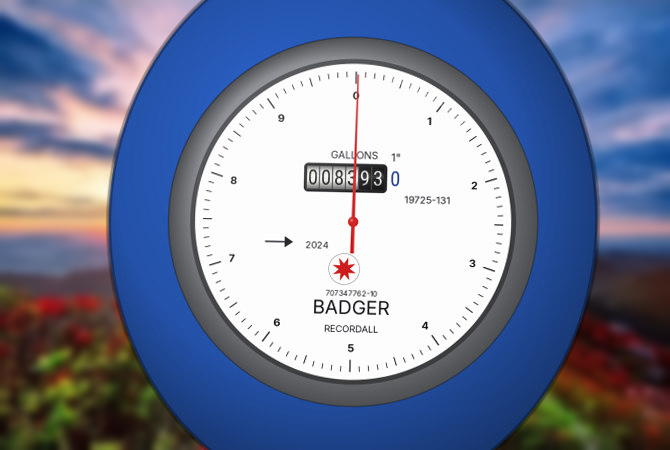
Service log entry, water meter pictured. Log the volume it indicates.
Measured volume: 83930.0 gal
